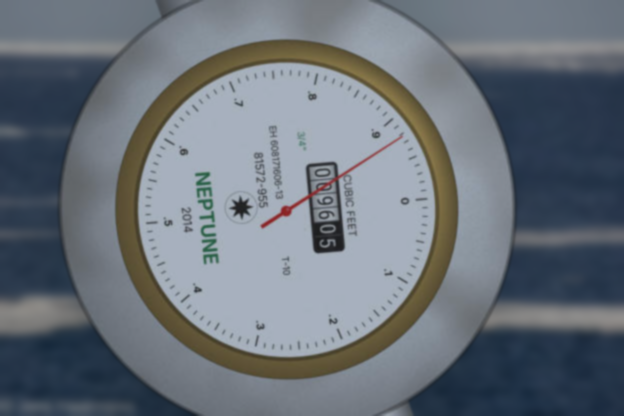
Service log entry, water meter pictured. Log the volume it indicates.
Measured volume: 9604.92 ft³
